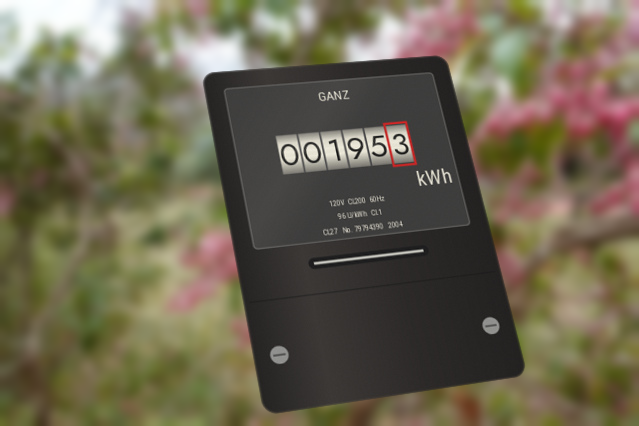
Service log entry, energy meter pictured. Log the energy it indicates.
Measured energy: 195.3 kWh
